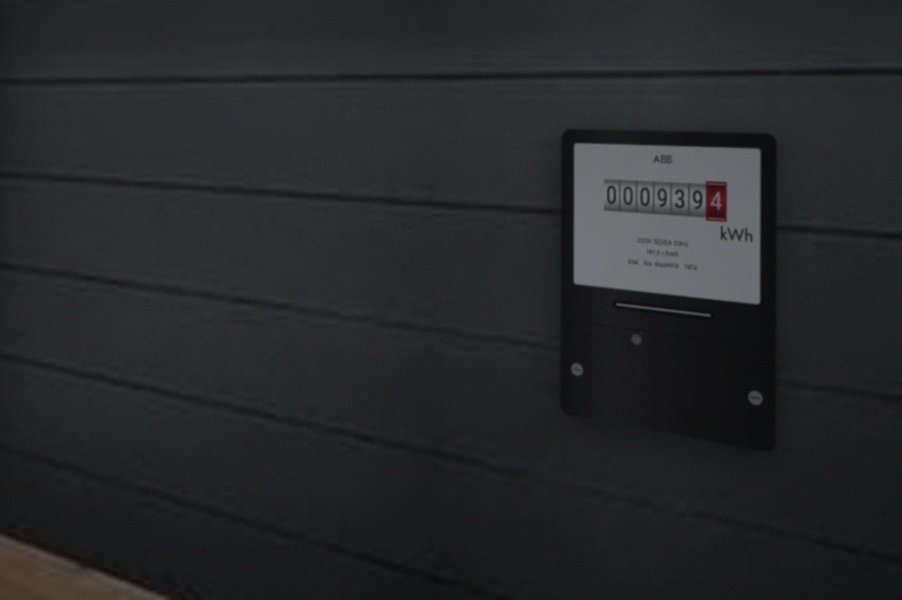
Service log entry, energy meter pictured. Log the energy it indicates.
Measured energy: 939.4 kWh
